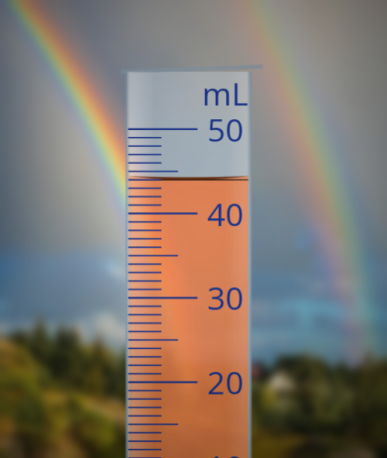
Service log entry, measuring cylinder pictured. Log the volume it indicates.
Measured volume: 44 mL
